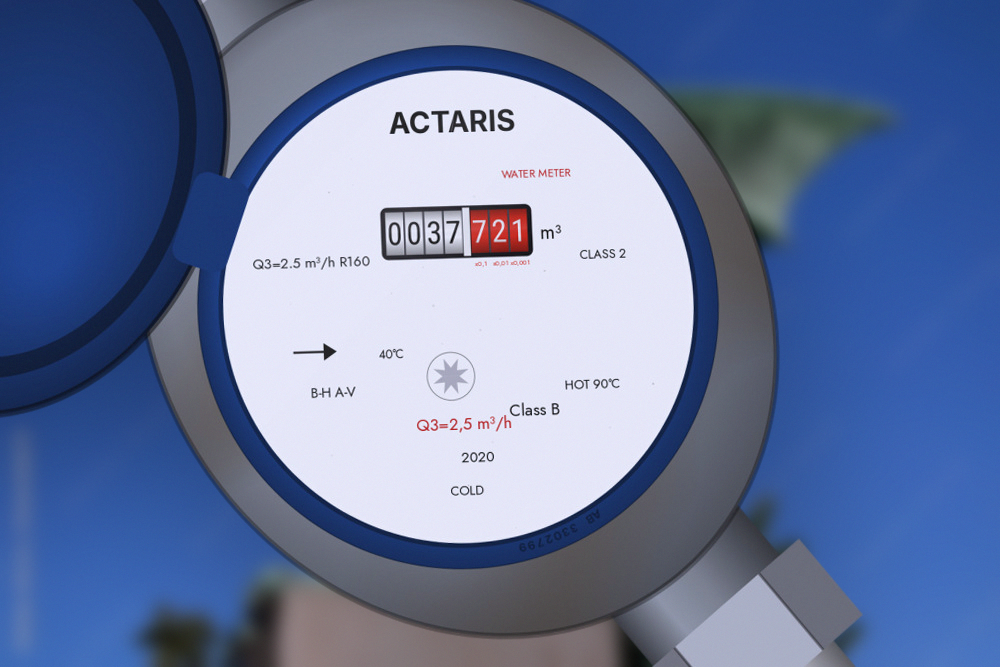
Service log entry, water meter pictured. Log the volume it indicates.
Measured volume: 37.721 m³
